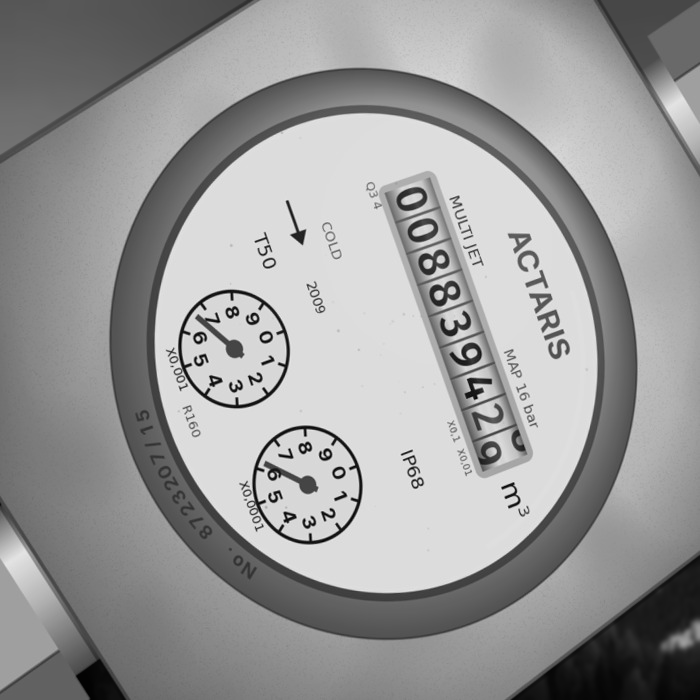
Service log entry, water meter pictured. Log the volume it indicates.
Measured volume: 88394.2866 m³
